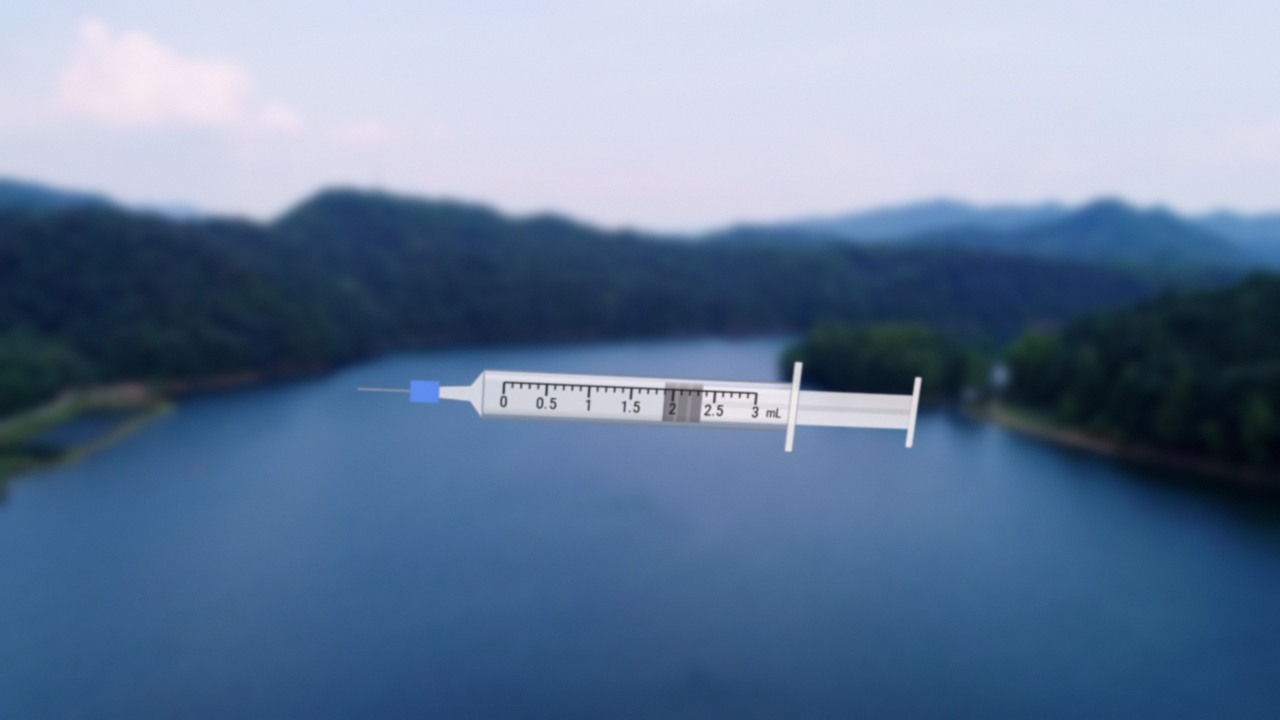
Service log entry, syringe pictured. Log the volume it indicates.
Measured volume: 1.9 mL
